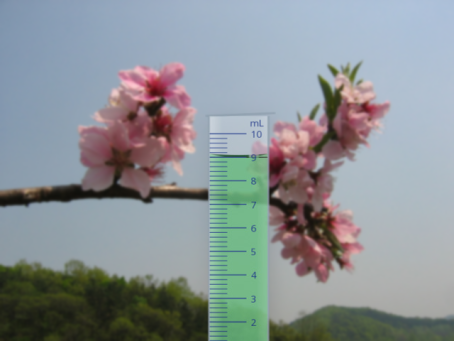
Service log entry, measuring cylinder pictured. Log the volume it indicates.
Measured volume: 9 mL
